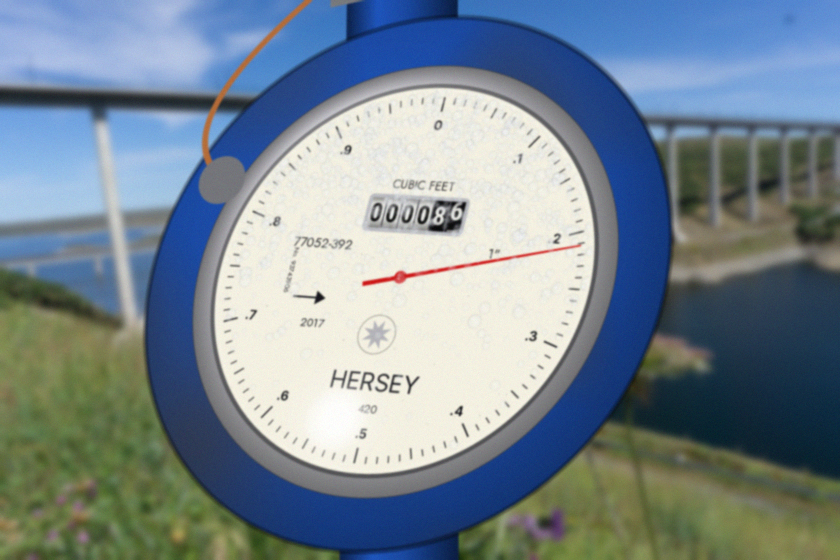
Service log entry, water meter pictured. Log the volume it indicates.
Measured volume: 86.21 ft³
